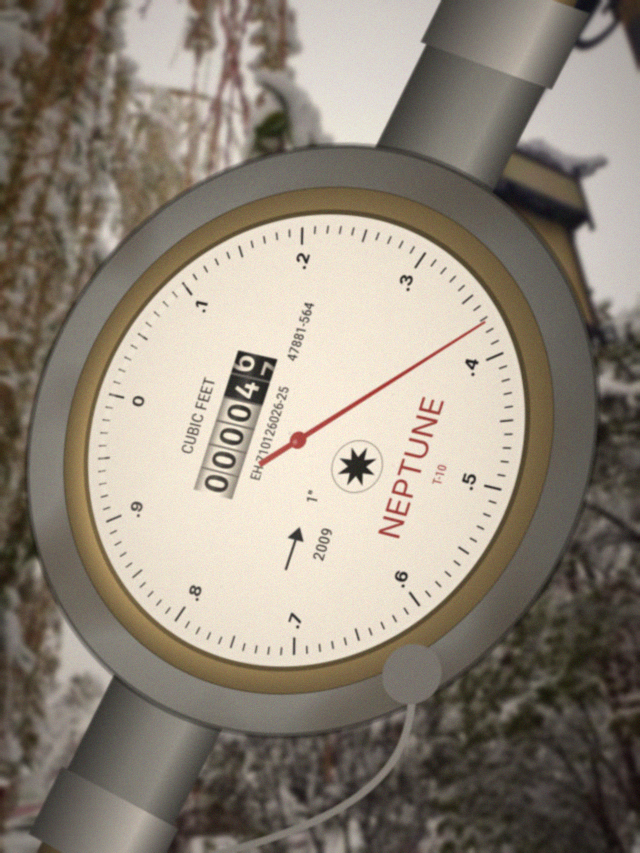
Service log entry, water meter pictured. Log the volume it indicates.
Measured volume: 46.37 ft³
